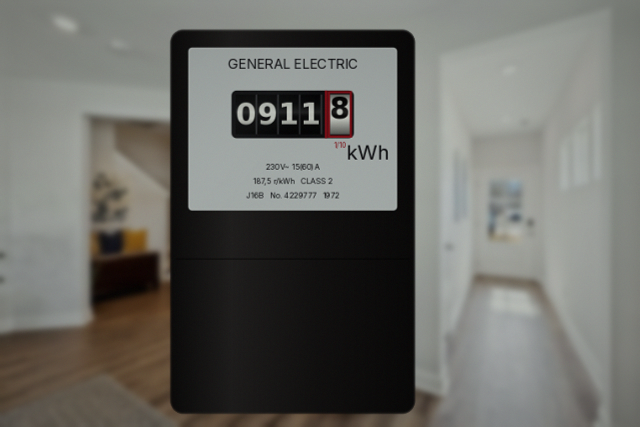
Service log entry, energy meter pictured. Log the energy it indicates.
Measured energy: 911.8 kWh
